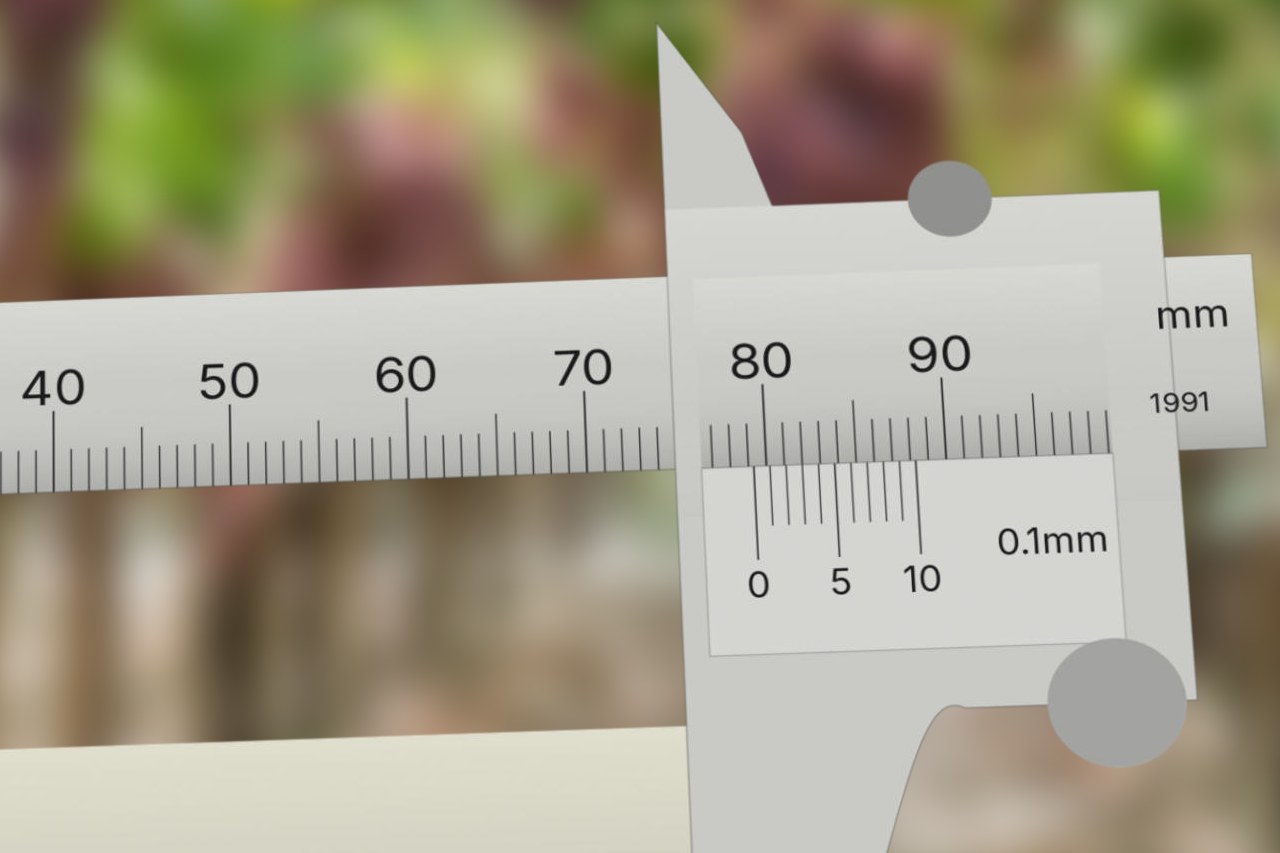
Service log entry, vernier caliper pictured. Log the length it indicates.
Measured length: 79.3 mm
